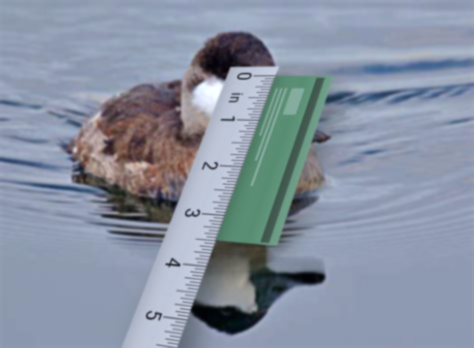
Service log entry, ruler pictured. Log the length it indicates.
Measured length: 3.5 in
